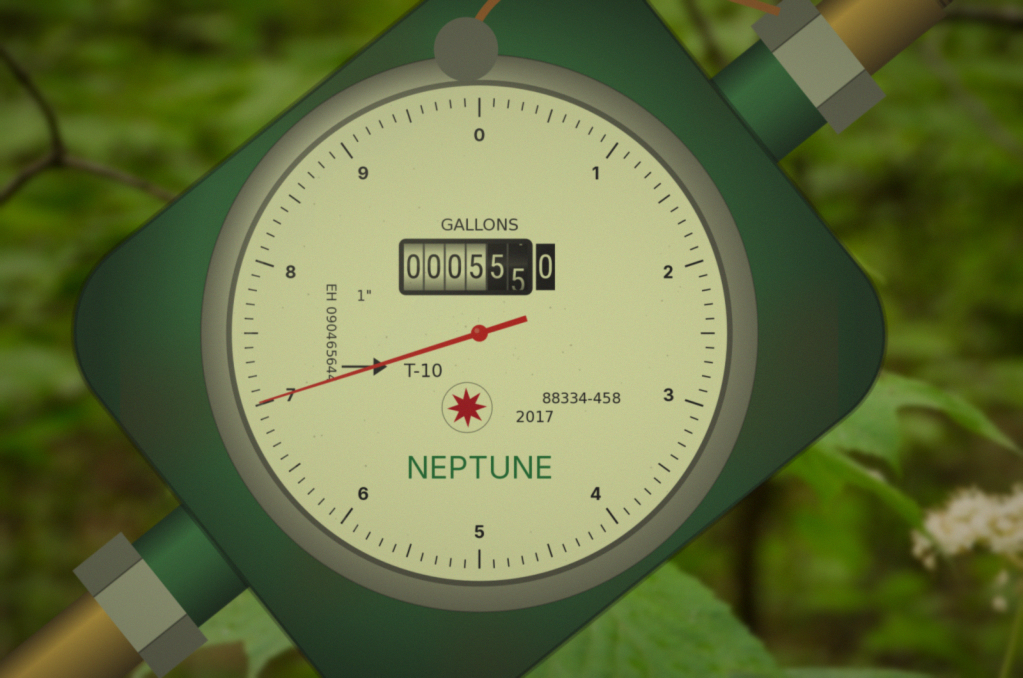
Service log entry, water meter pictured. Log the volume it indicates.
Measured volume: 5547.0 gal
